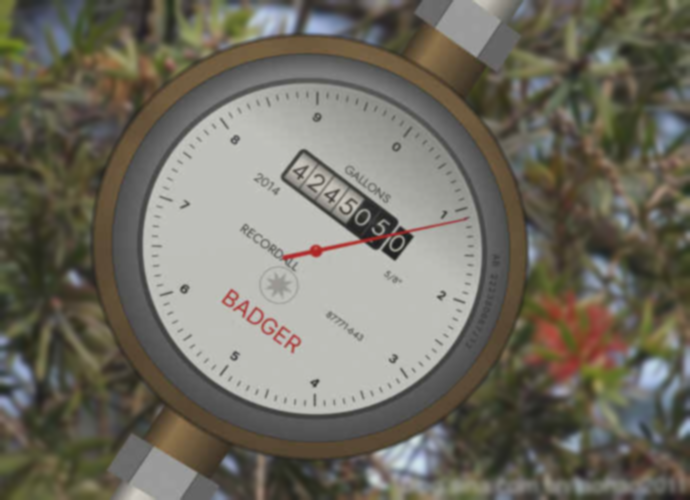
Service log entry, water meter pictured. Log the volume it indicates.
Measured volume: 4245051.1 gal
